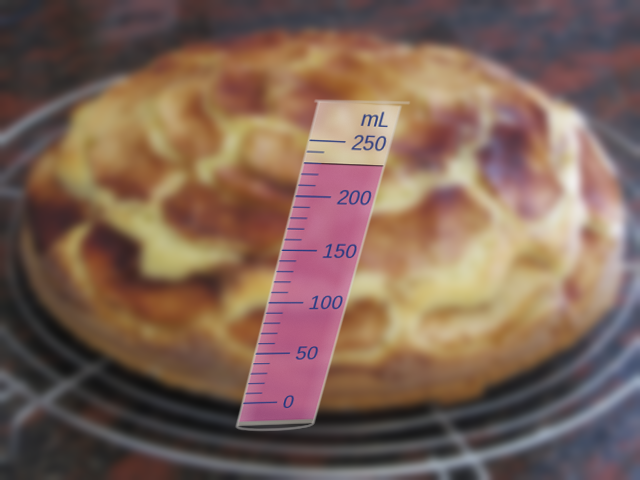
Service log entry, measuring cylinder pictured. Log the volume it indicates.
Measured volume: 230 mL
